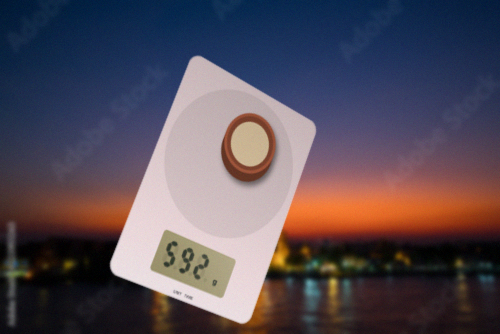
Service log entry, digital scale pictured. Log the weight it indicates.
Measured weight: 592 g
